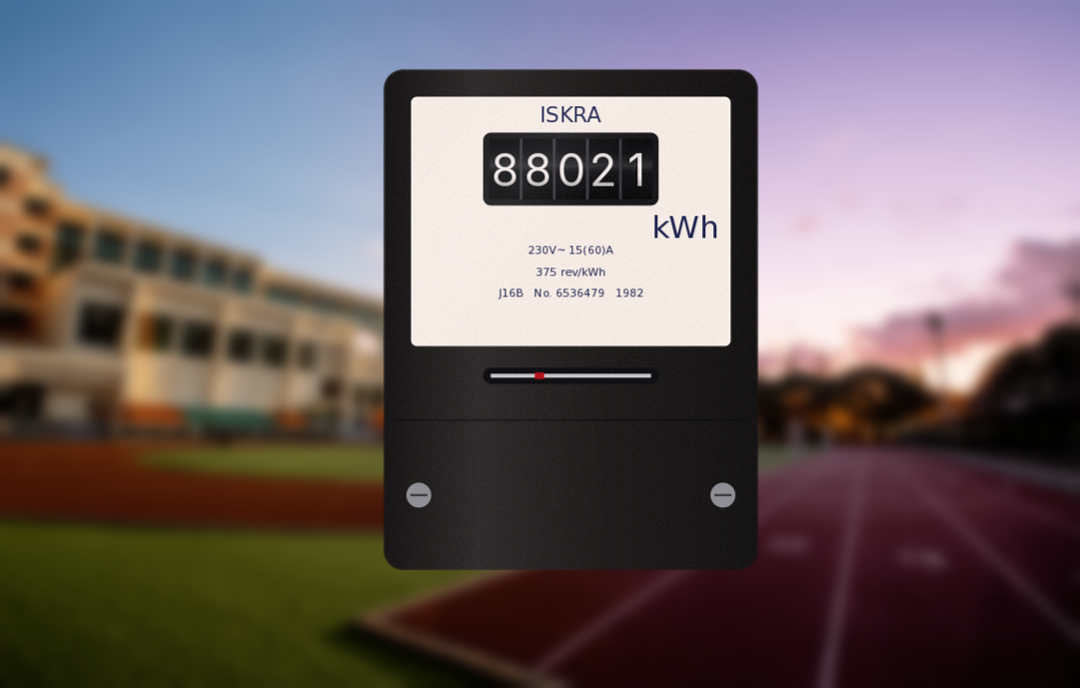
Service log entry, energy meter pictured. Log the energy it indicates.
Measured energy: 88021 kWh
